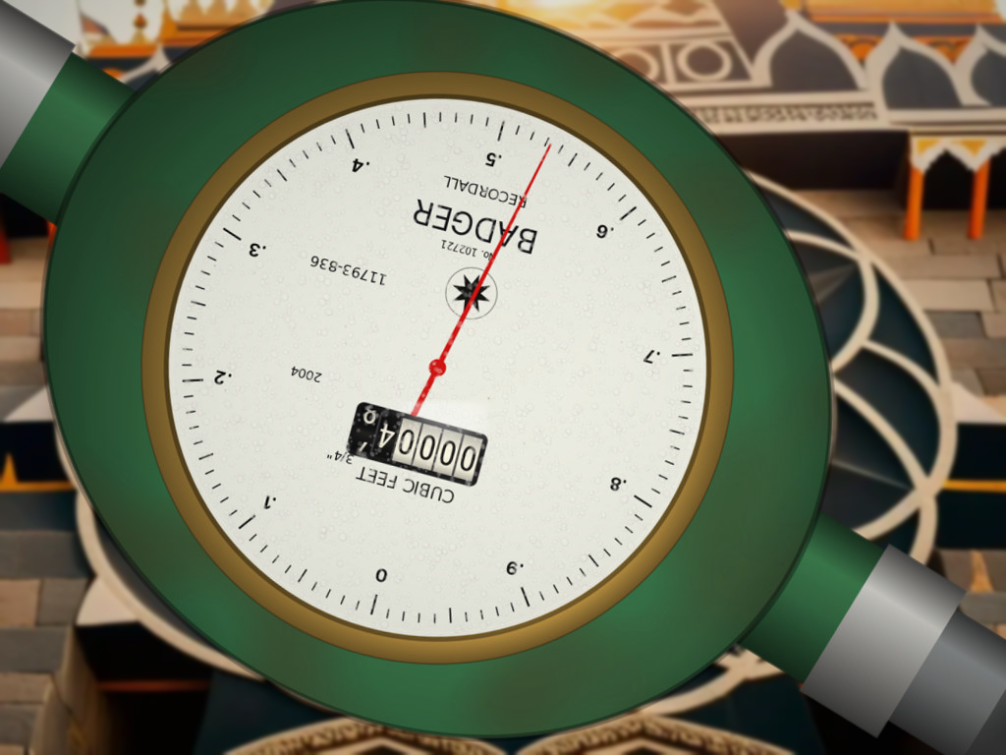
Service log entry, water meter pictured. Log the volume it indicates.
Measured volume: 47.53 ft³
